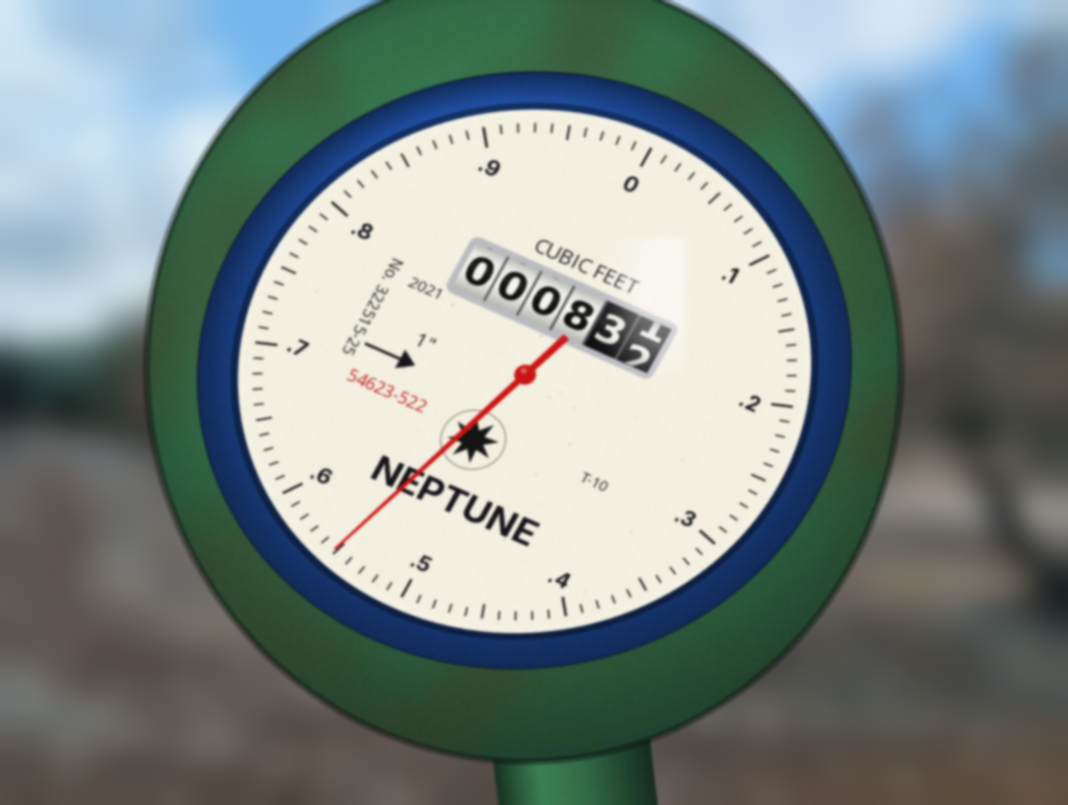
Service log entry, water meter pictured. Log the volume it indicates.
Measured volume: 831.55 ft³
